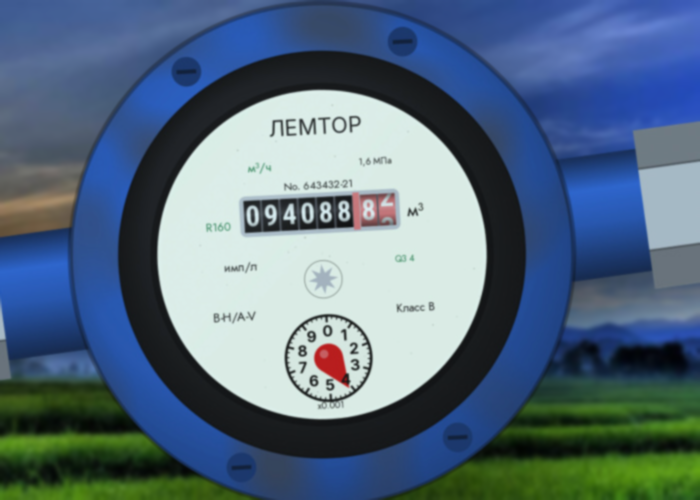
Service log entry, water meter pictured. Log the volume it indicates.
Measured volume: 94088.824 m³
